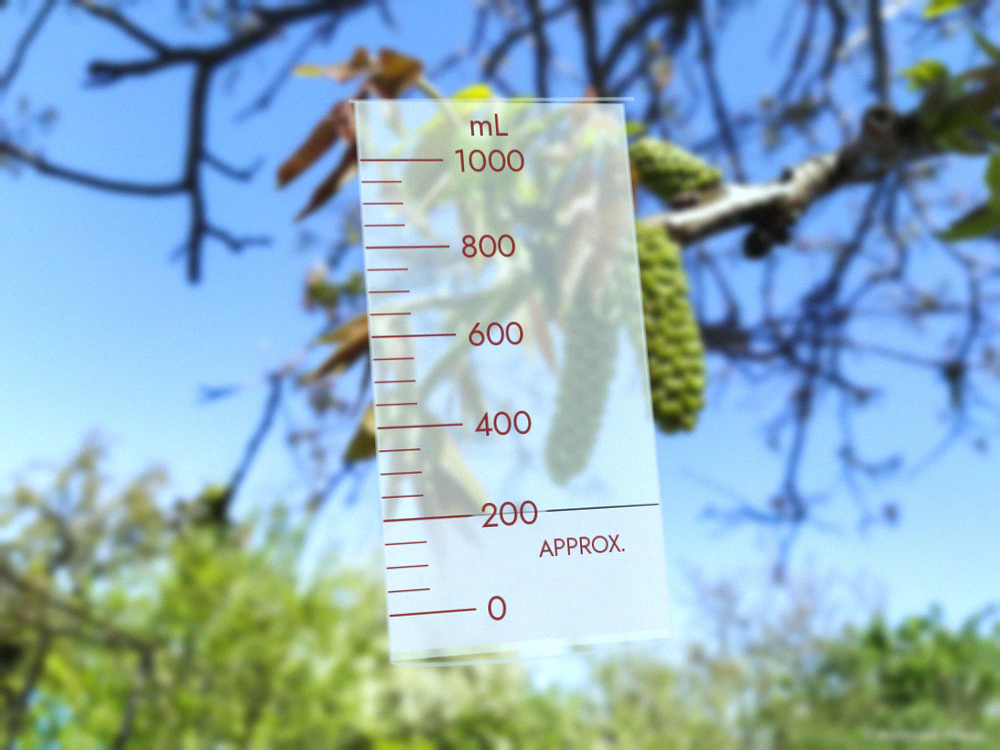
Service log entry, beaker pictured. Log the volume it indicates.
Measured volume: 200 mL
